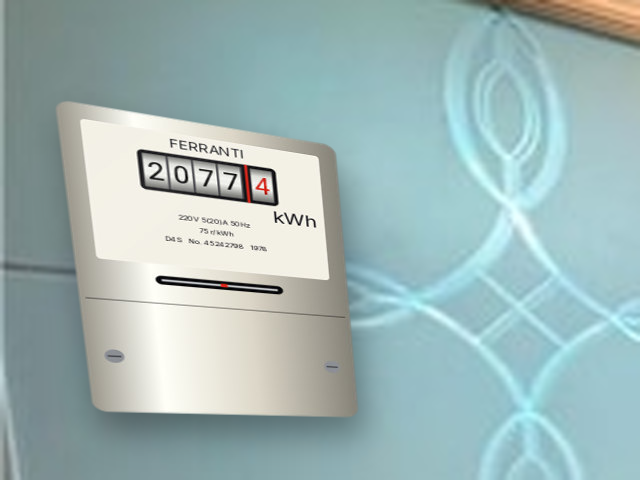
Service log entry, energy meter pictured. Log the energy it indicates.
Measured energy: 2077.4 kWh
